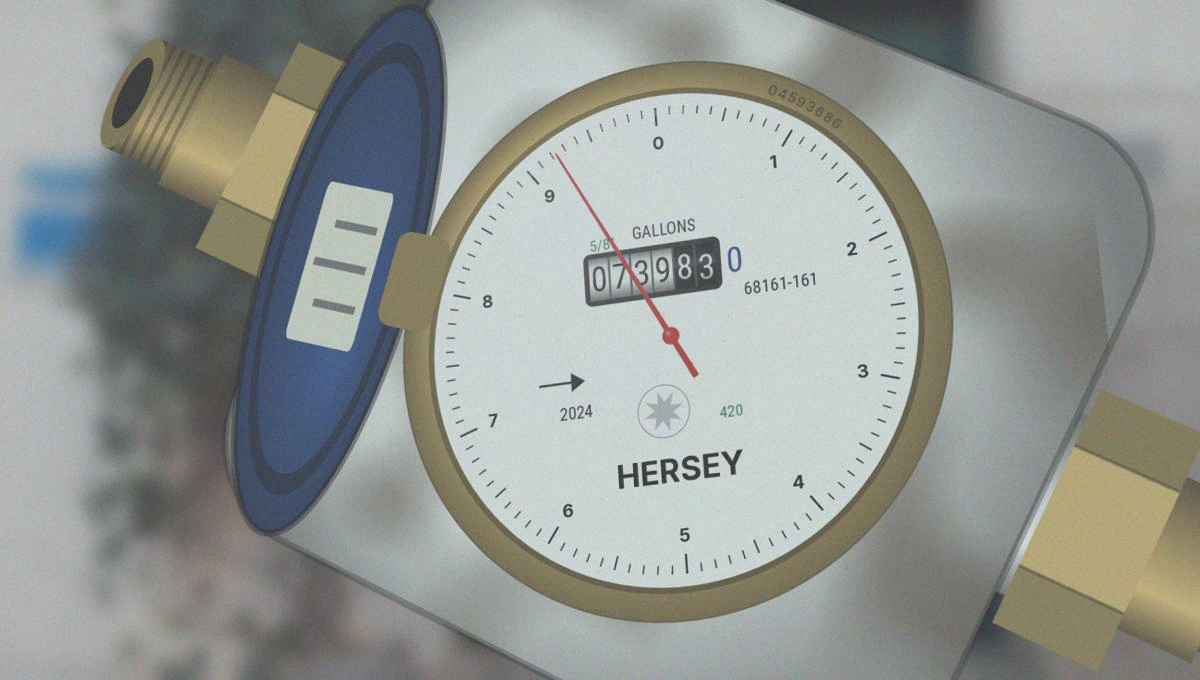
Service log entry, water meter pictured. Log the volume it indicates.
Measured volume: 739829.2 gal
